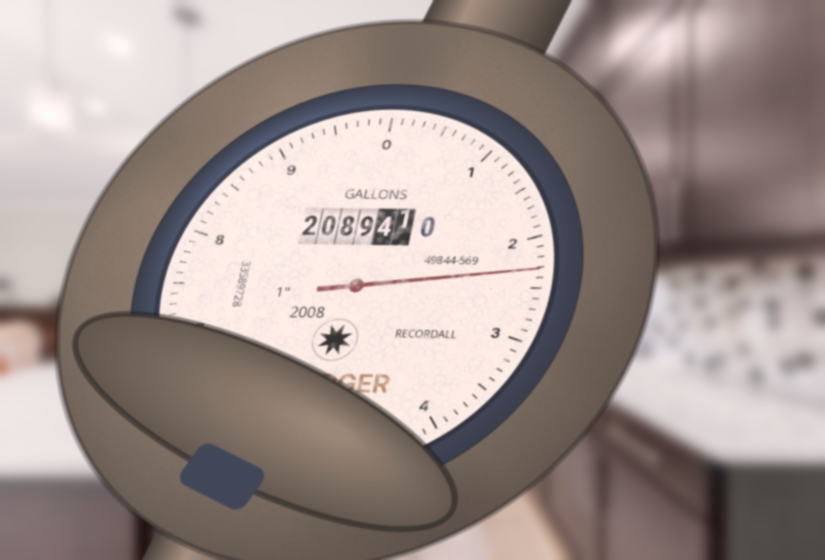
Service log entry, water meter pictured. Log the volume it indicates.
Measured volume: 2089412.3 gal
